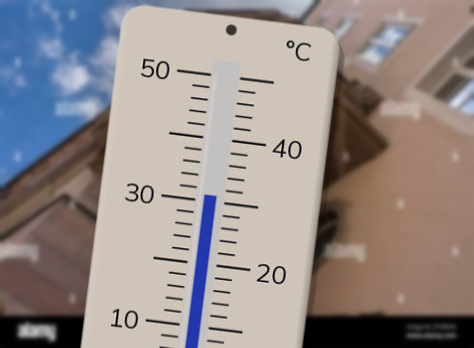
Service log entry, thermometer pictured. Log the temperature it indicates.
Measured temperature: 31 °C
